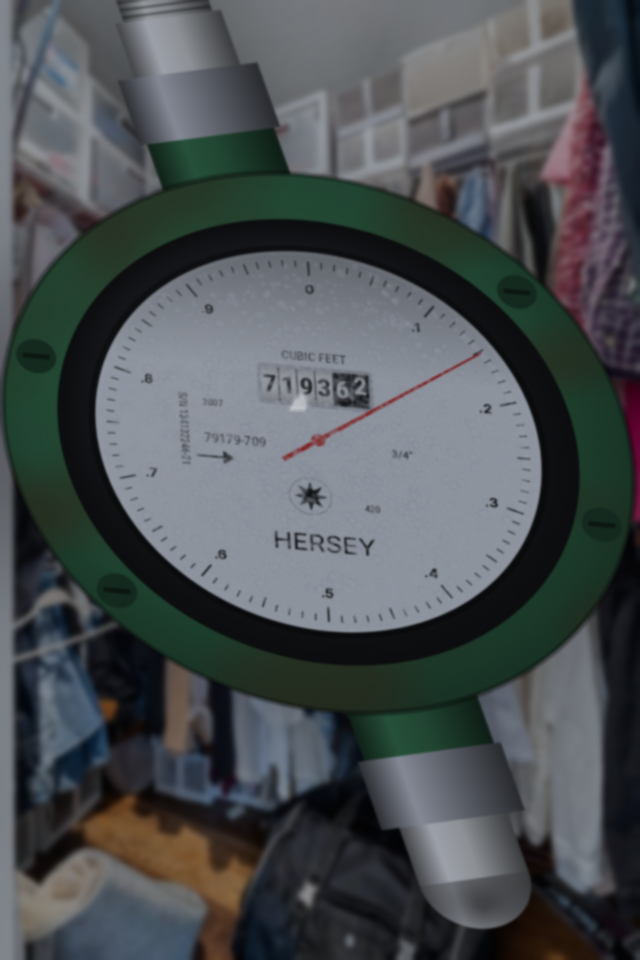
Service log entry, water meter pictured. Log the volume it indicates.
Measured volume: 719362.15 ft³
